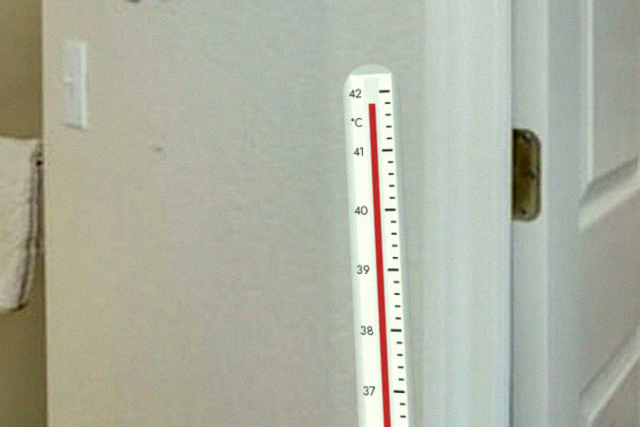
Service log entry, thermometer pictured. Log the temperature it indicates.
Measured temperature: 41.8 °C
